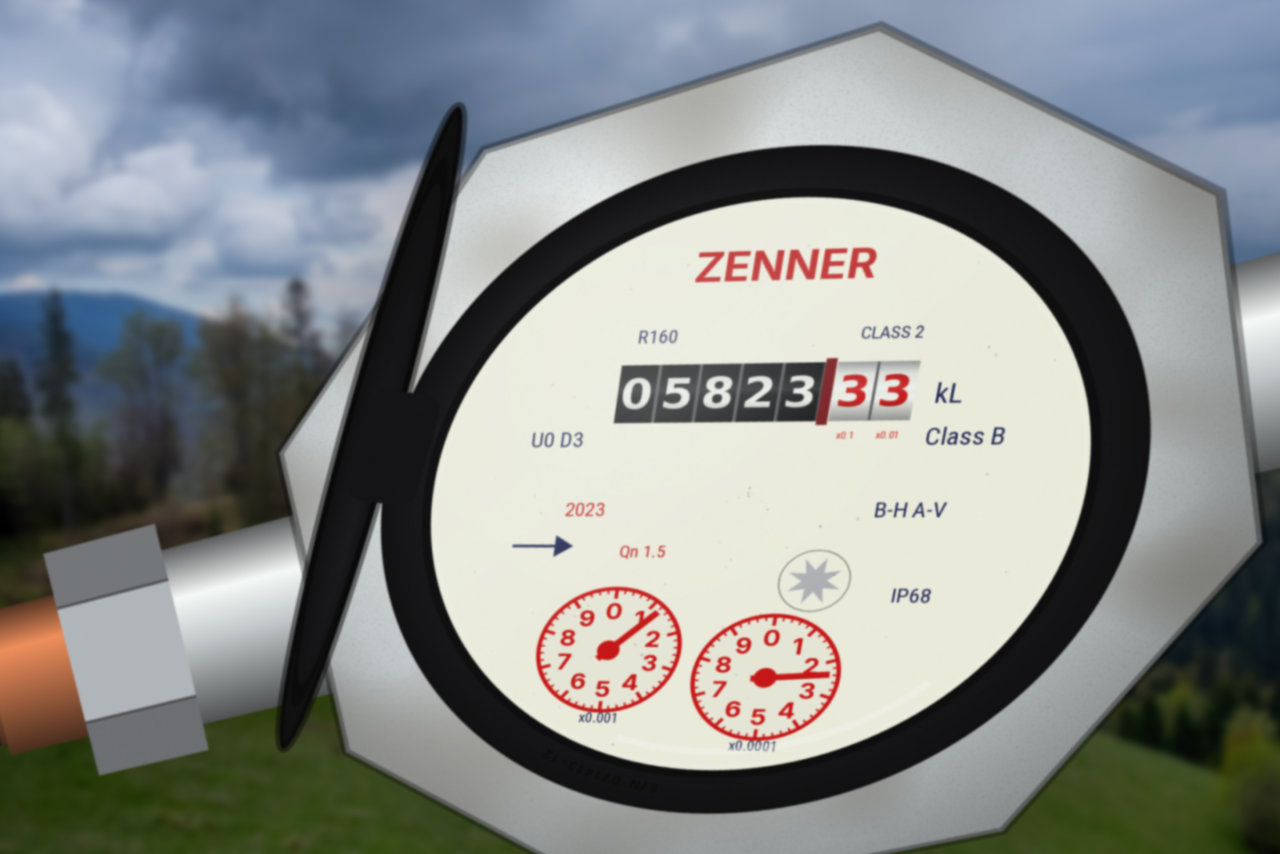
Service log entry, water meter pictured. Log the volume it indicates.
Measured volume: 5823.3312 kL
